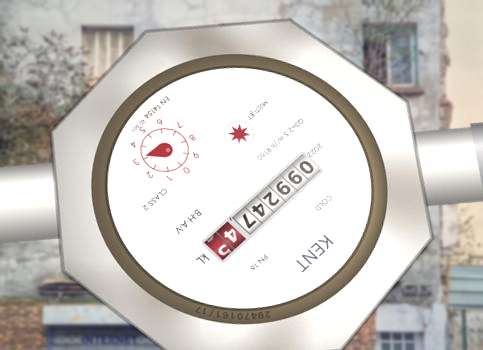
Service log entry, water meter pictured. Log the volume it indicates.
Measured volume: 99247.453 kL
